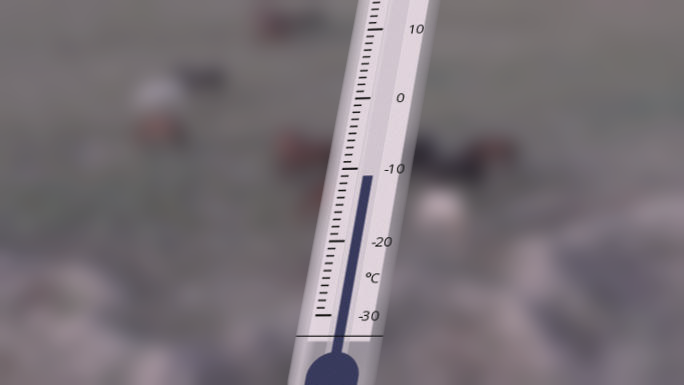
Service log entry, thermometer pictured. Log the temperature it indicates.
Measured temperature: -11 °C
